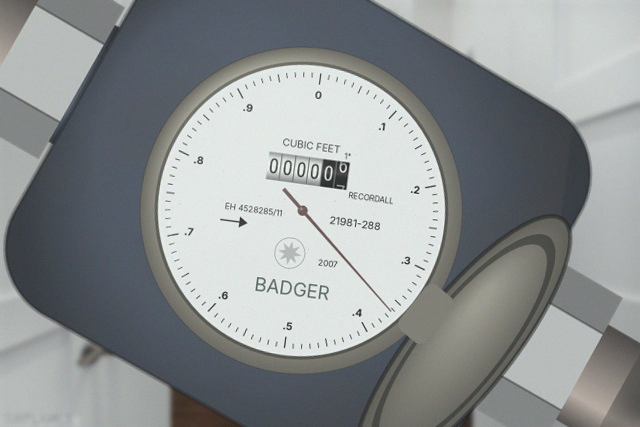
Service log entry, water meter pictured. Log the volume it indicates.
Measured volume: 6.36 ft³
